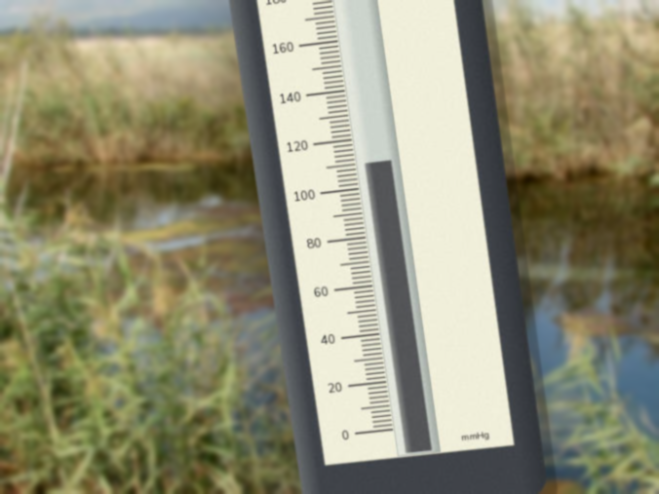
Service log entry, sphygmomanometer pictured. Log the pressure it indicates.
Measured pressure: 110 mmHg
